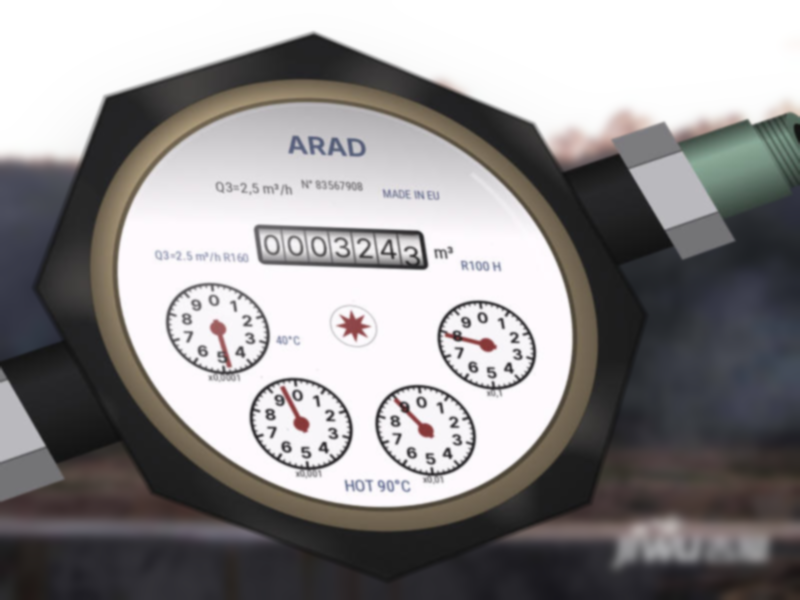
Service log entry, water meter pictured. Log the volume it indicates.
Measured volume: 3242.7894 m³
